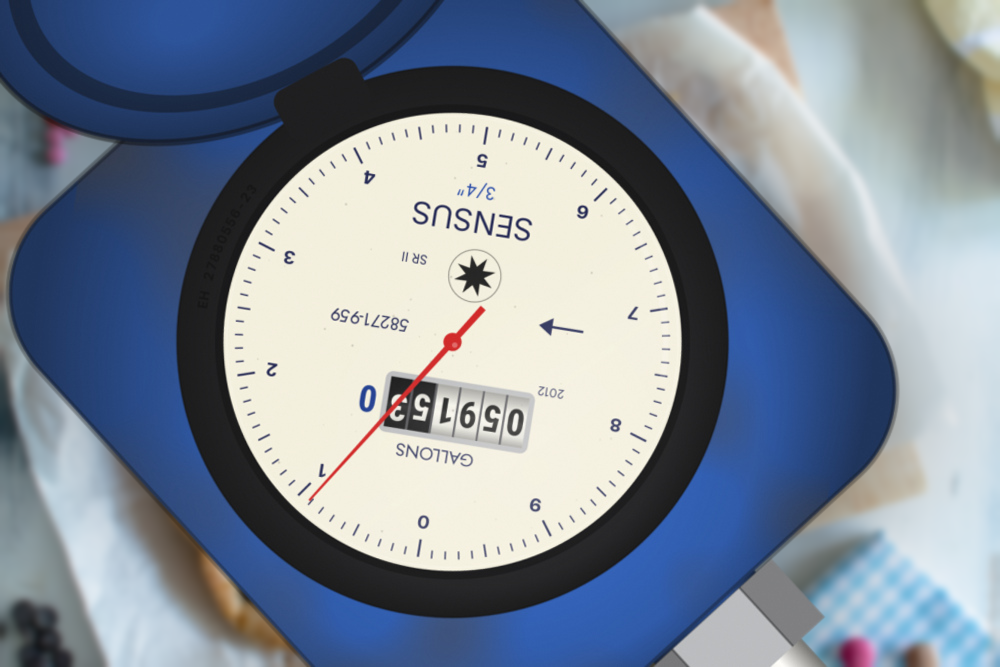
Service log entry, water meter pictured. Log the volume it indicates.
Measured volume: 591530.9 gal
